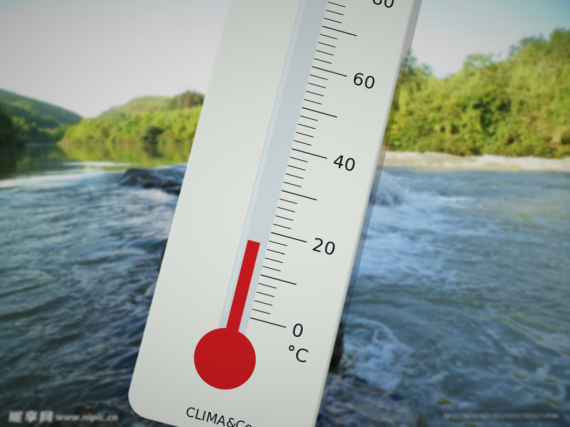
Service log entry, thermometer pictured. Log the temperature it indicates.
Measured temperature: 17 °C
